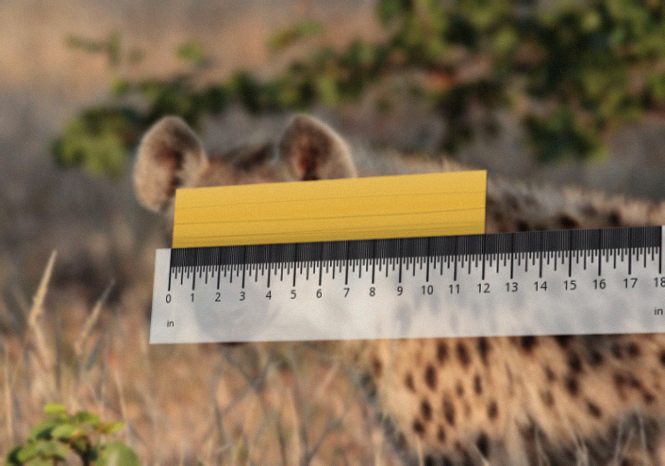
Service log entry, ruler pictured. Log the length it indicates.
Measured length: 12 in
